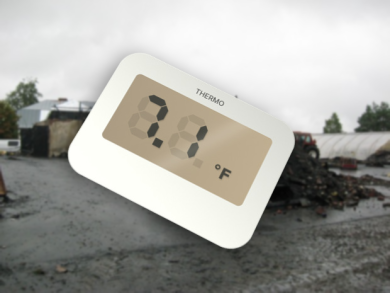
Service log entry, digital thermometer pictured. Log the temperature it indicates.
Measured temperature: 7.1 °F
